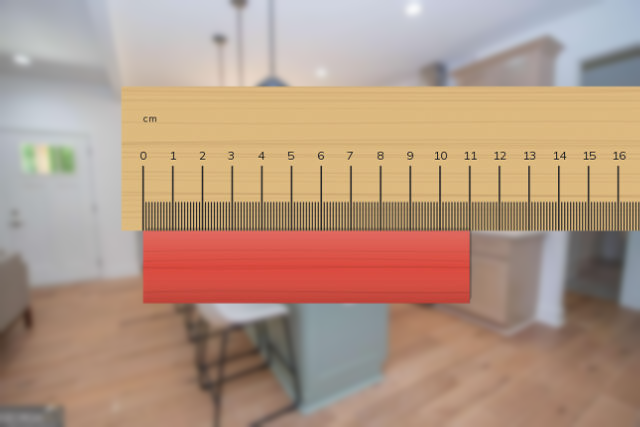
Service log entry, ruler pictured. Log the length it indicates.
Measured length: 11 cm
